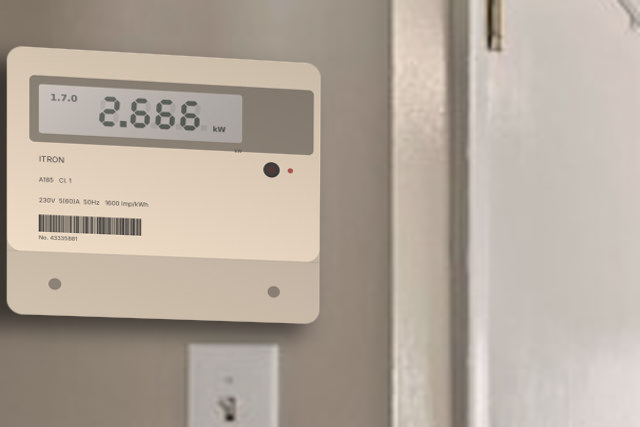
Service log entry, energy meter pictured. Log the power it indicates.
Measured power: 2.666 kW
